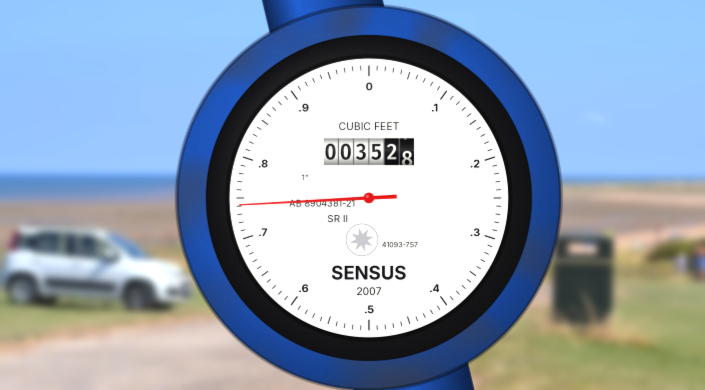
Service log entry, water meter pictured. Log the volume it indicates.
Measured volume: 3527.74 ft³
